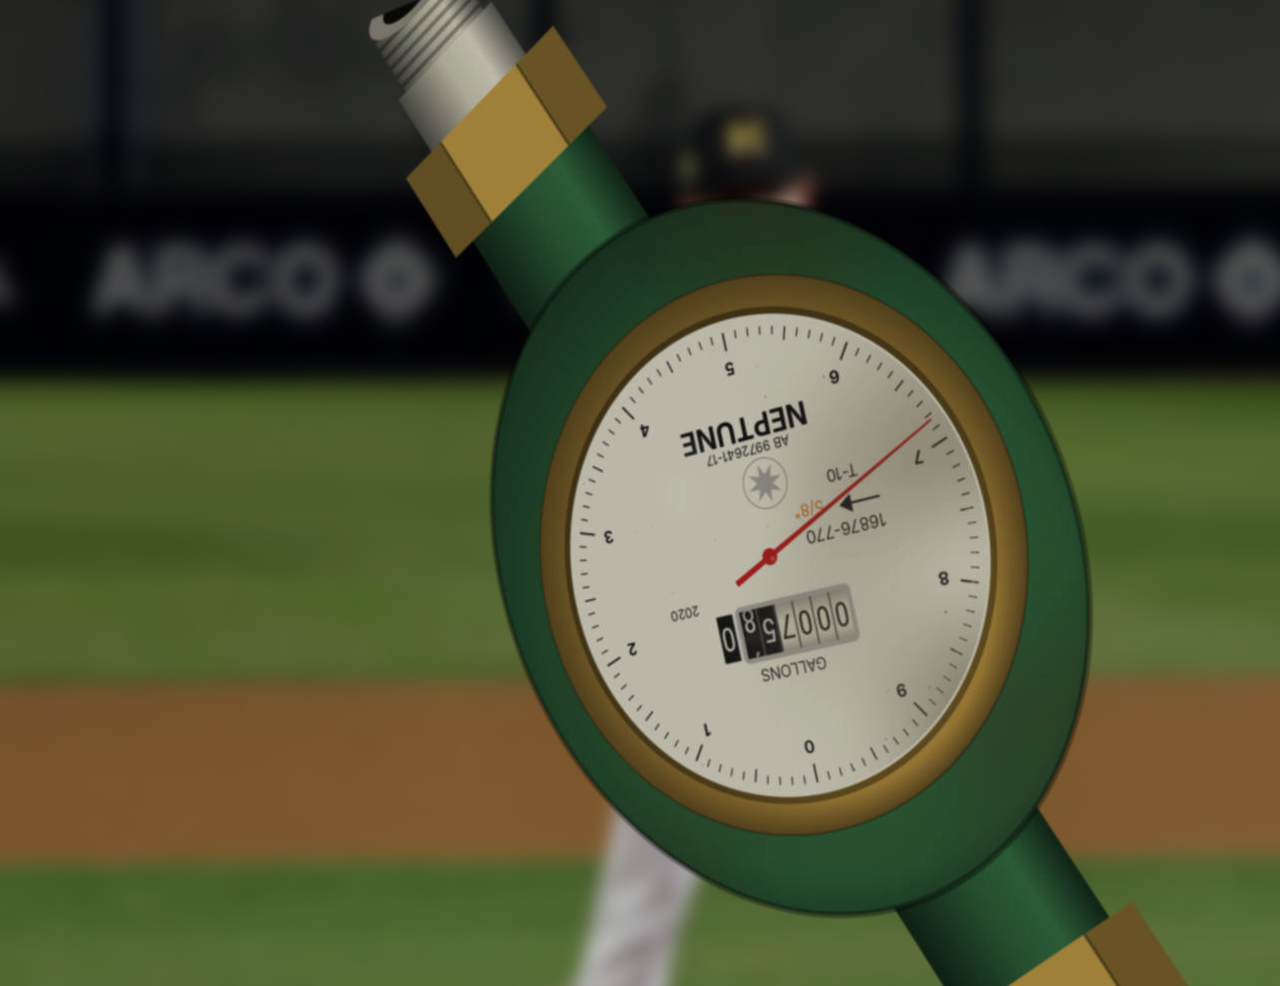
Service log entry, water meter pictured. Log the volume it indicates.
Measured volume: 7576.8 gal
